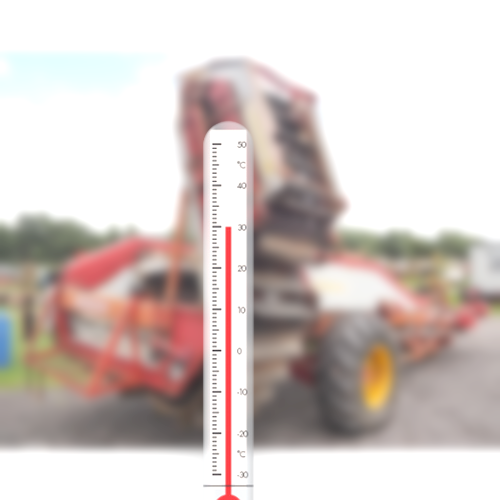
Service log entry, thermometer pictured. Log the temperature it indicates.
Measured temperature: 30 °C
